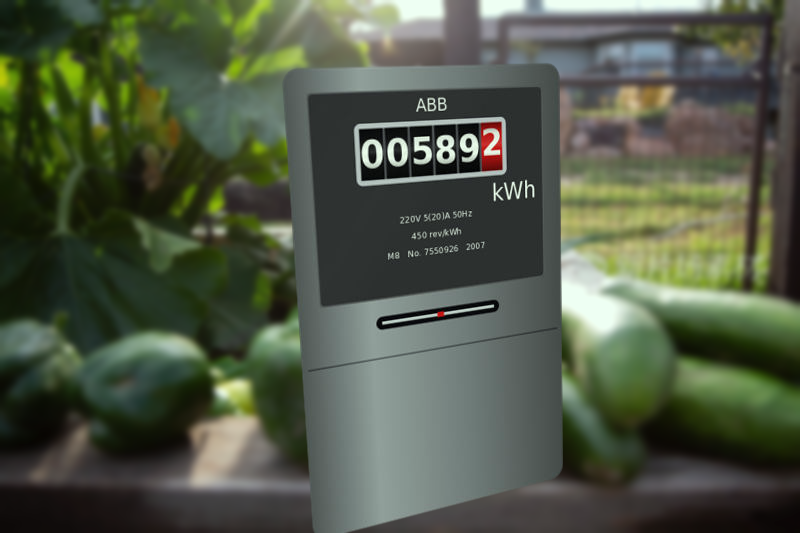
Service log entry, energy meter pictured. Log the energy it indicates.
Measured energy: 589.2 kWh
